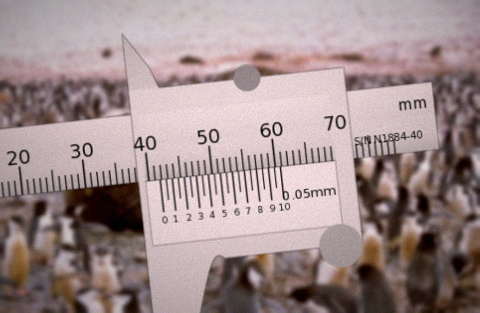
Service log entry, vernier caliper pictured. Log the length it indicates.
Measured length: 41.8 mm
